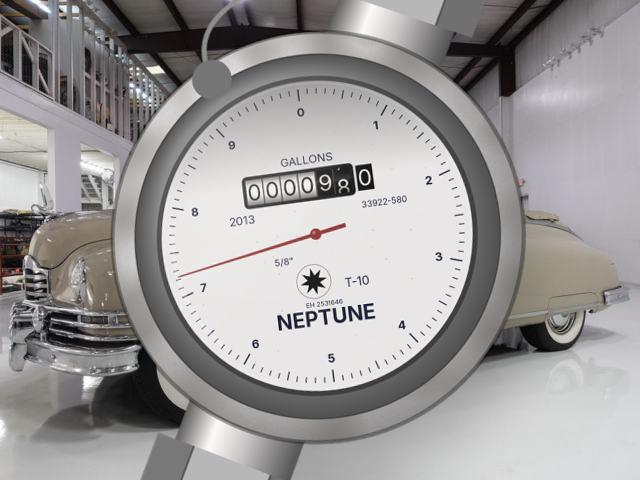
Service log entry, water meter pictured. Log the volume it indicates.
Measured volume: 977.2 gal
